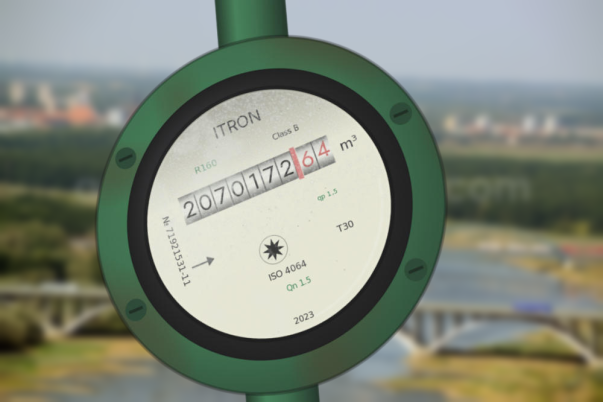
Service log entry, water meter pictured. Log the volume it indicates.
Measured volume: 2070172.64 m³
